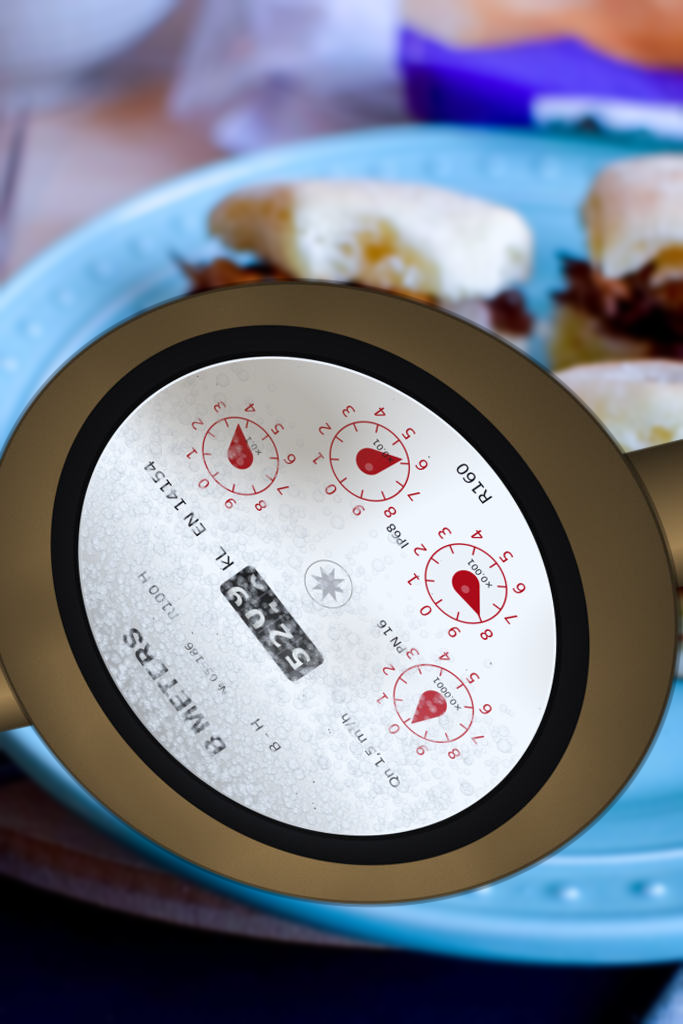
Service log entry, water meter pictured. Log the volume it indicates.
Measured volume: 5209.3579 kL
